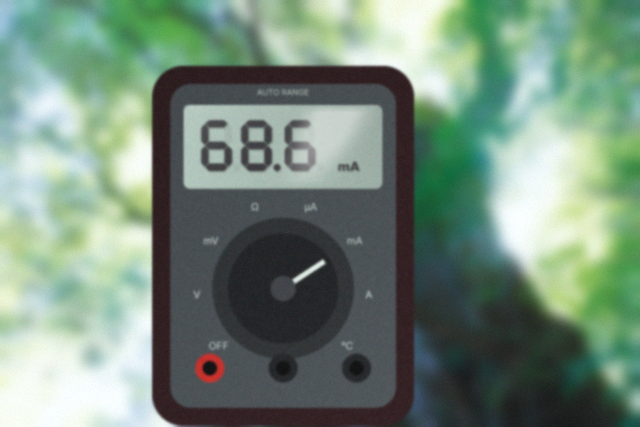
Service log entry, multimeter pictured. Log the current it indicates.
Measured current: 68.6 mA
